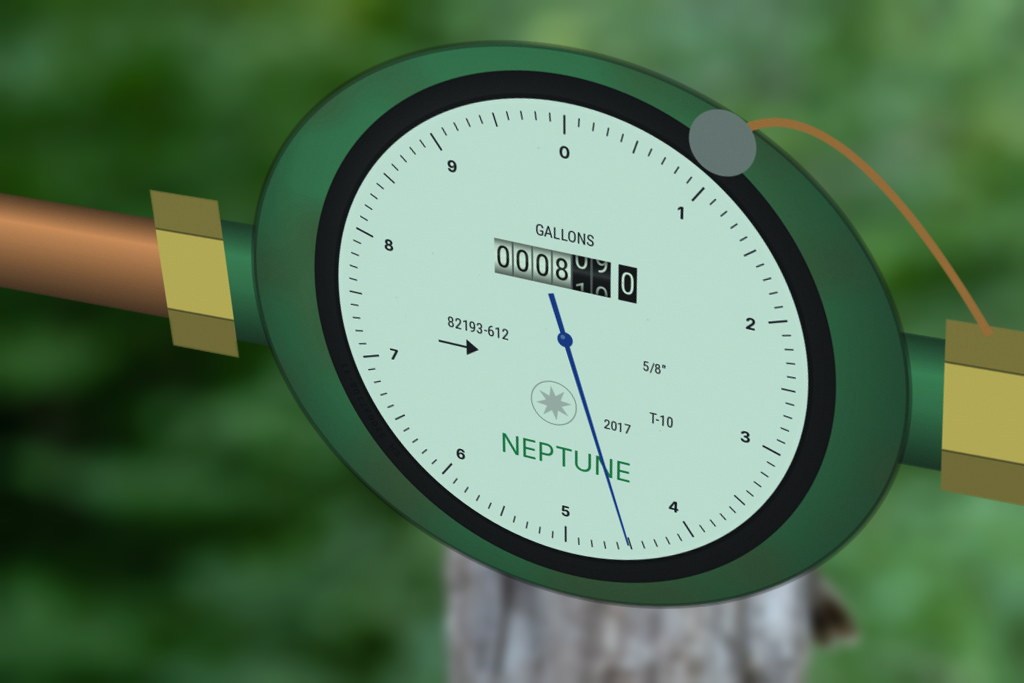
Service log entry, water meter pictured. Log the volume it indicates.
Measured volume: 8094.5 gal
